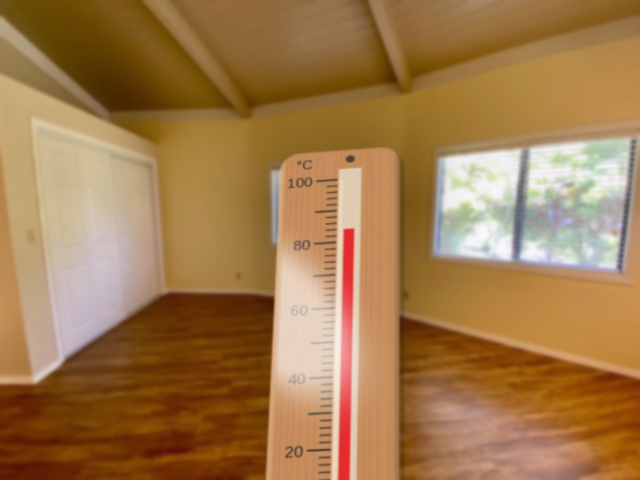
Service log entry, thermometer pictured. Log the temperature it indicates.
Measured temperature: 84 °C
